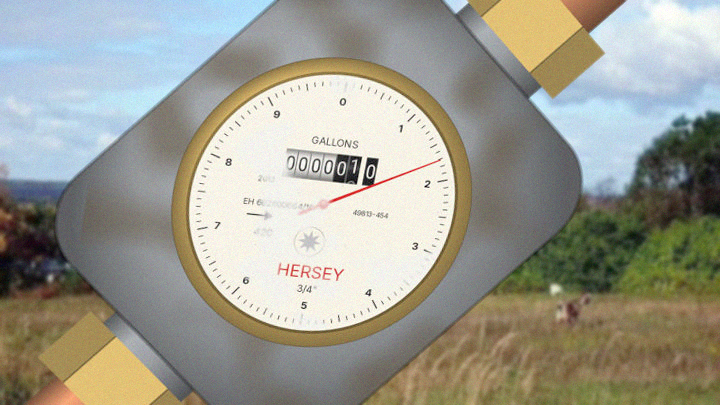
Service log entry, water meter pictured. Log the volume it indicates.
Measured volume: 11.7 gal
